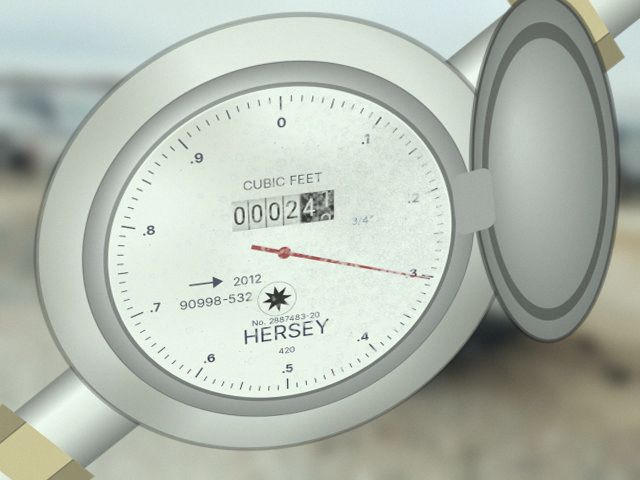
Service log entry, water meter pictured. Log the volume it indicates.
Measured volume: 241.30 ft³
